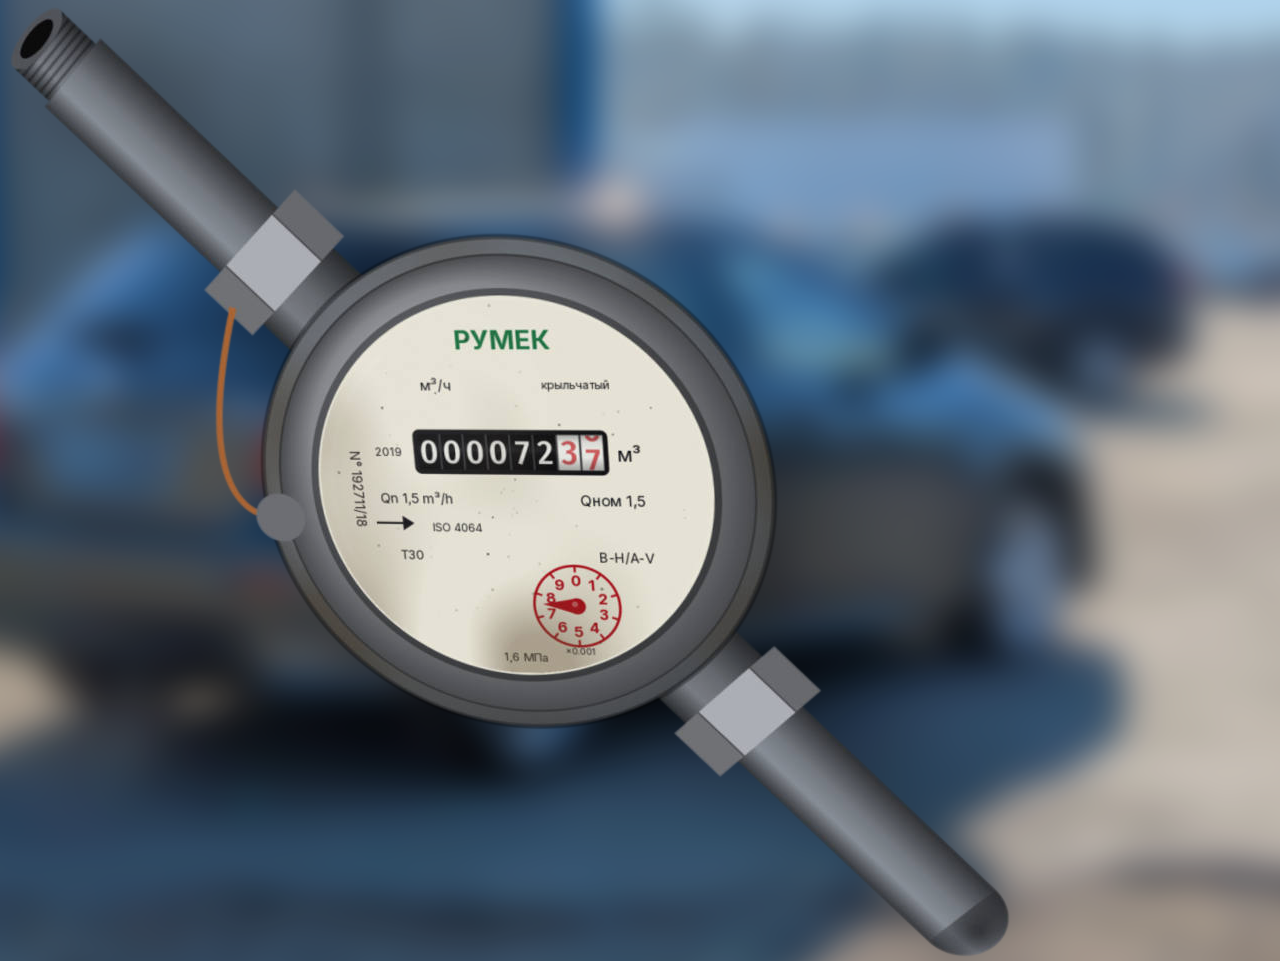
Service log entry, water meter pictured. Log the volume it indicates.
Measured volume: 72.367 m³
